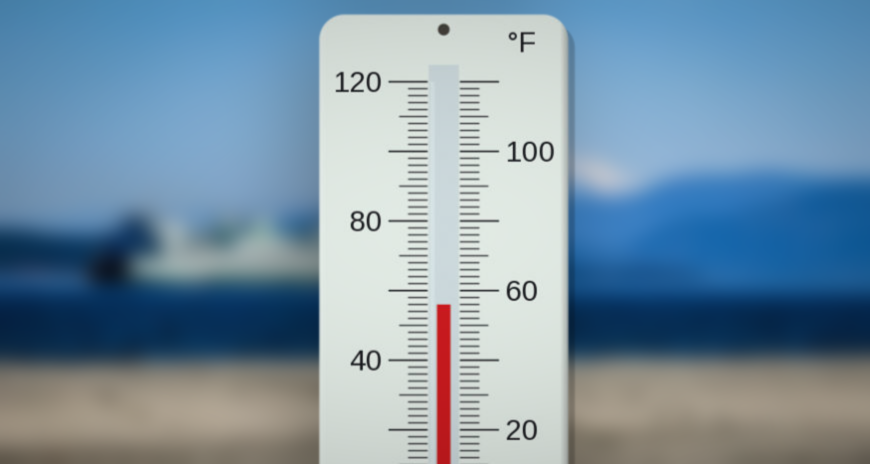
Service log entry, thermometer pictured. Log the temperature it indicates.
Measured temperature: 56 °F
